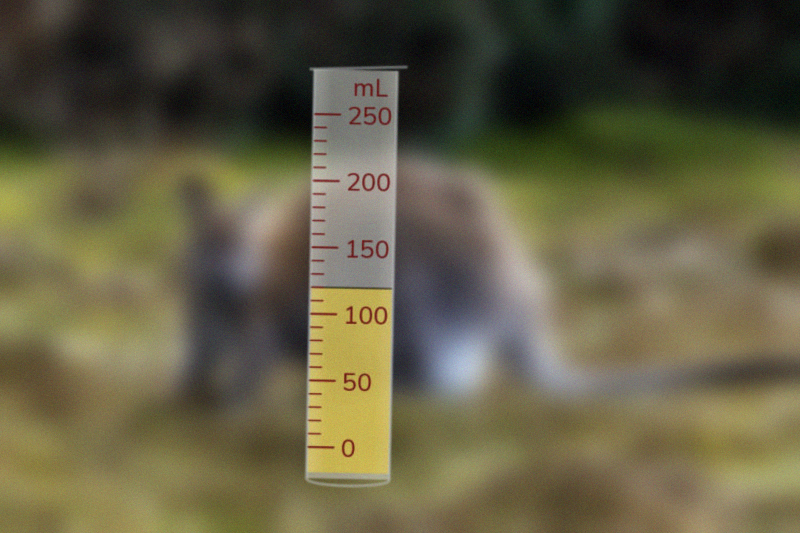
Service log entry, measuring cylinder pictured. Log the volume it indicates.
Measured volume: 120 mL
